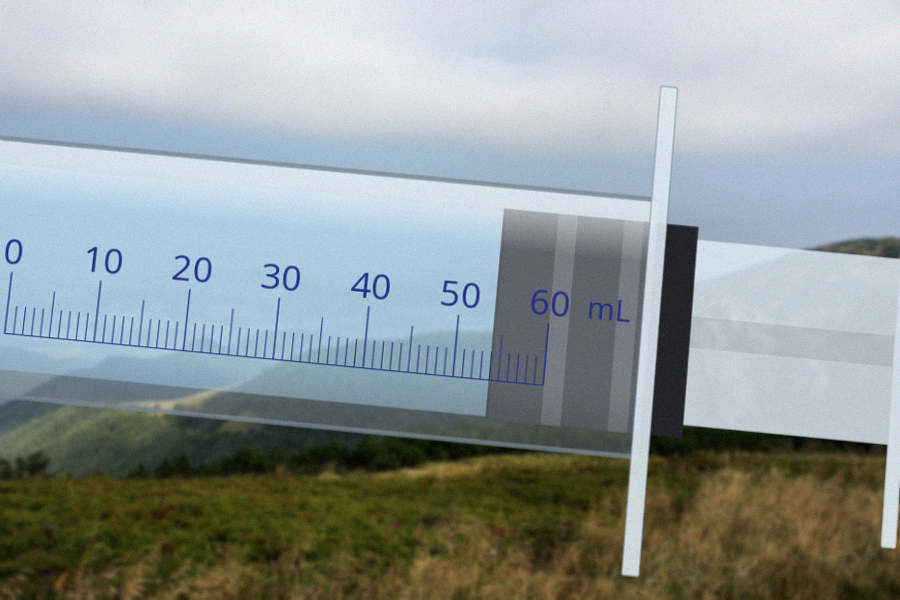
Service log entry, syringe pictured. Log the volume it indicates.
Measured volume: 54 mL
